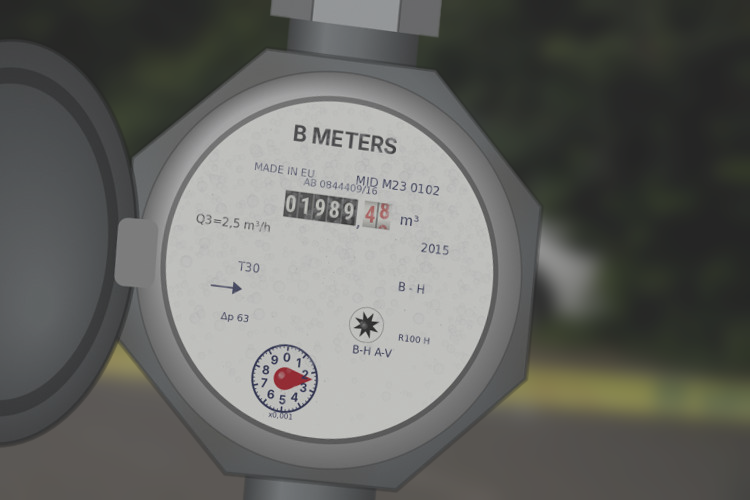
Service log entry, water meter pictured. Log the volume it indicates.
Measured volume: 1989.482 m³
